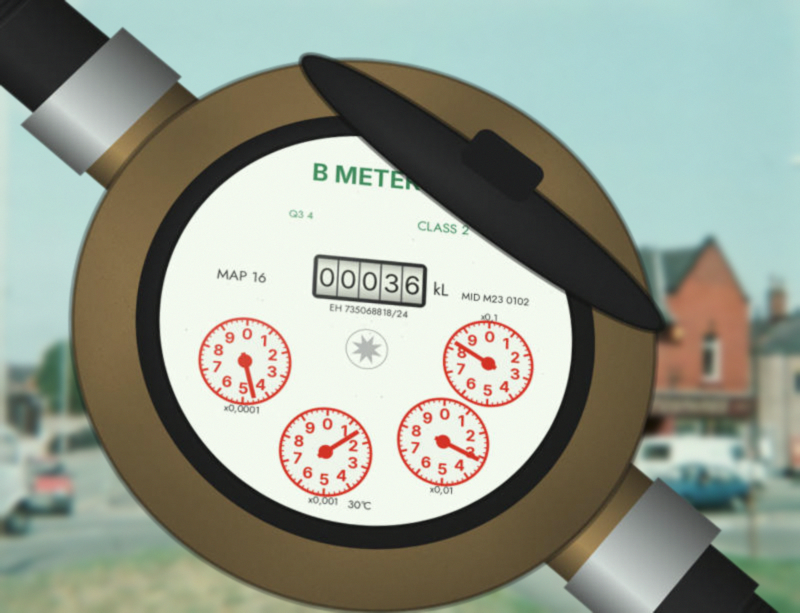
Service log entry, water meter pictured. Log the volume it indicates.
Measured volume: 36.8314 kL
